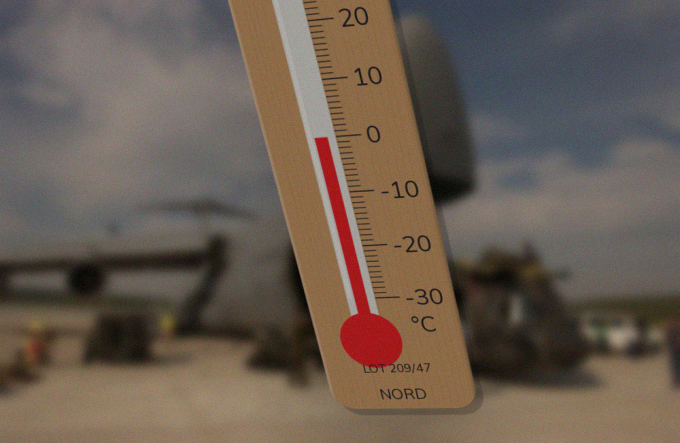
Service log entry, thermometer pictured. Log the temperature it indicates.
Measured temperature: 0 °C
